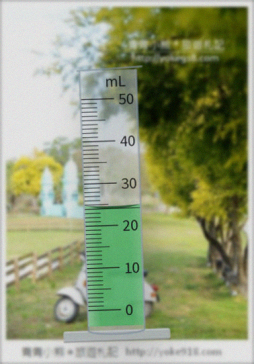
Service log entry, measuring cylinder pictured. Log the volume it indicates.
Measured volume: 24 mL
